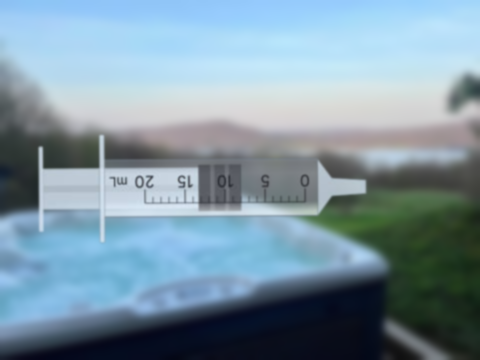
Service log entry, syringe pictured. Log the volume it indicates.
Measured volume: 8 mL
